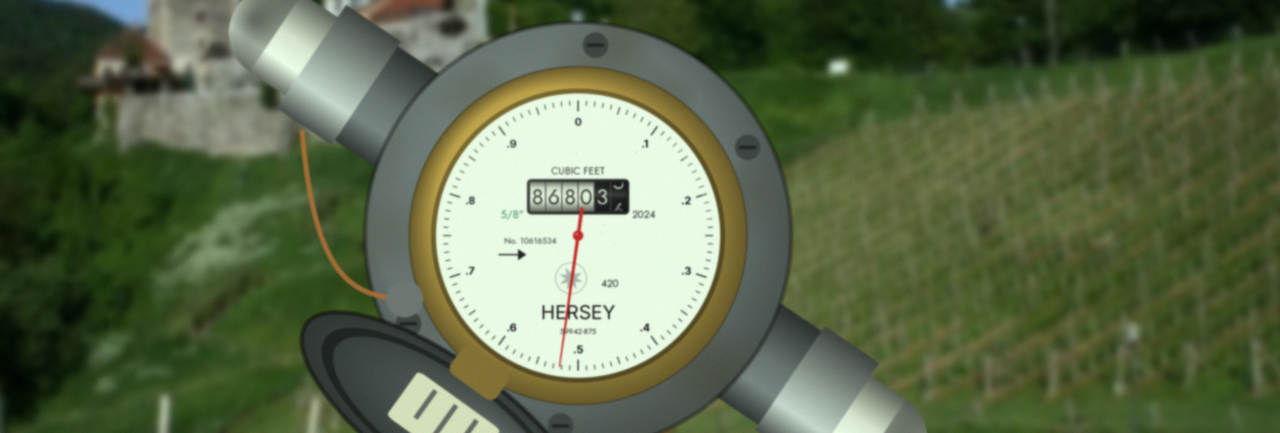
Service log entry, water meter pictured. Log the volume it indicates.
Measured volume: 868035.52 ft³
